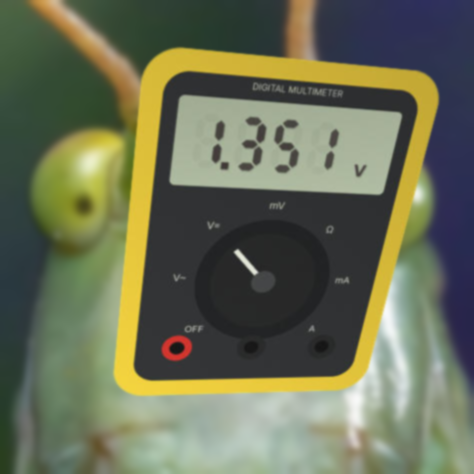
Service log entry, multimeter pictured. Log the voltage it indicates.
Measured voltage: 1.351 V
